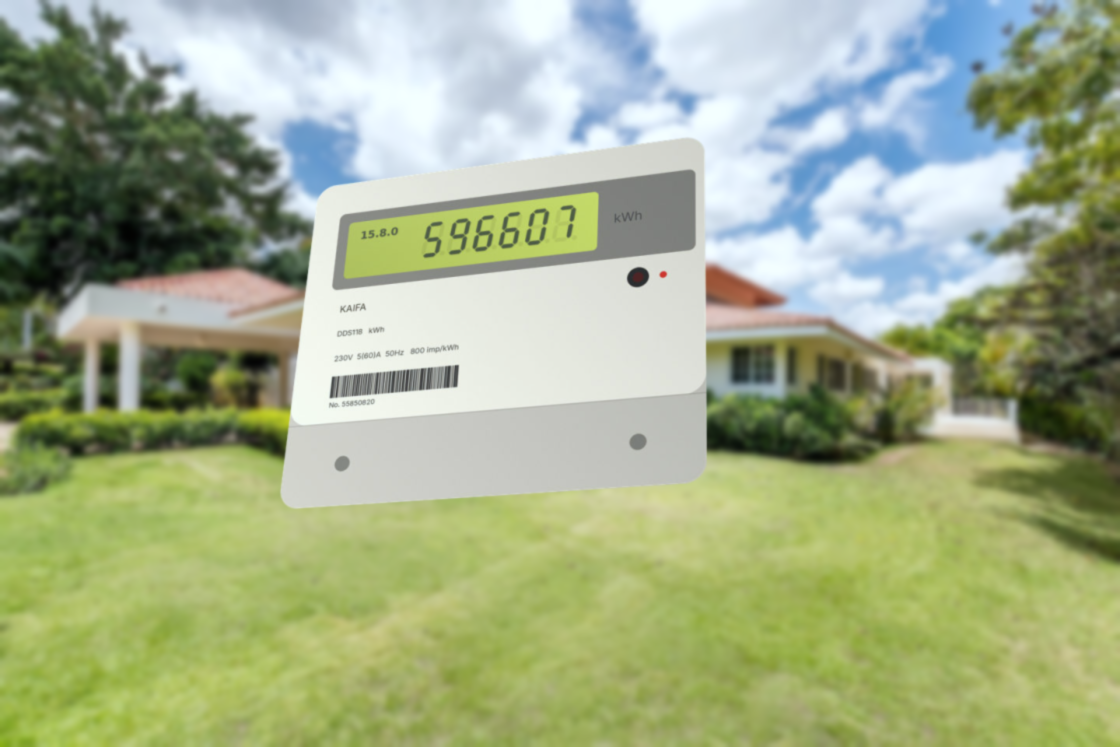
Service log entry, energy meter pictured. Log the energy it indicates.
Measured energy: 596607 kWh
